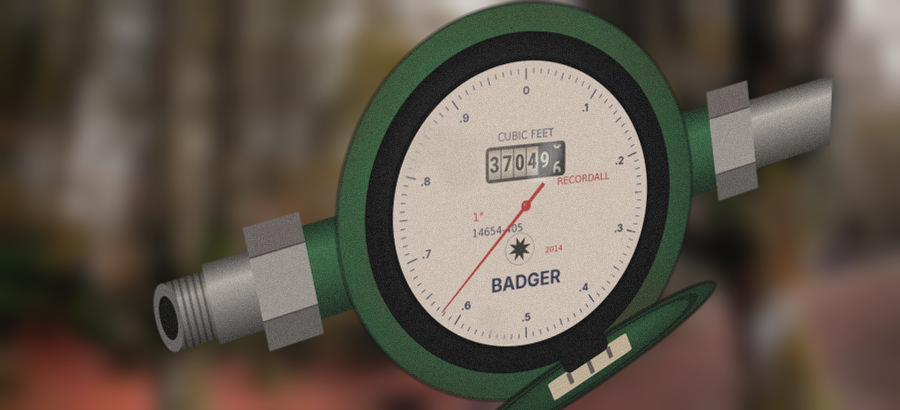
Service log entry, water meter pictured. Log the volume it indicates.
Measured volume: 370495.62 ft³
